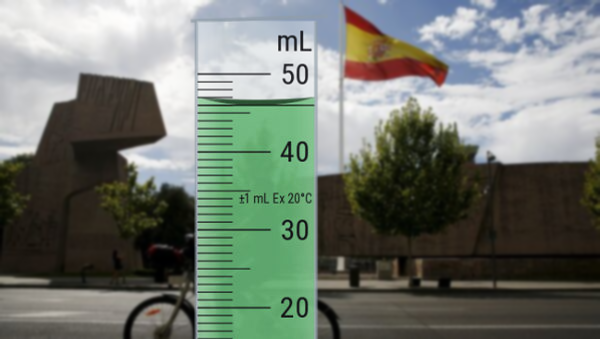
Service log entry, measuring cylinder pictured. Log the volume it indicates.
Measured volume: 46 mL
